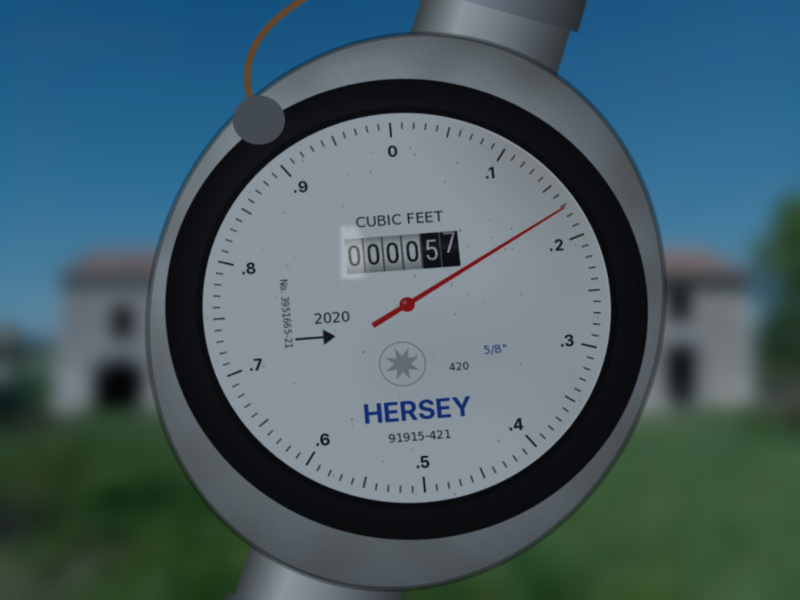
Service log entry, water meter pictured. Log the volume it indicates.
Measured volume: 57.17 ft³
